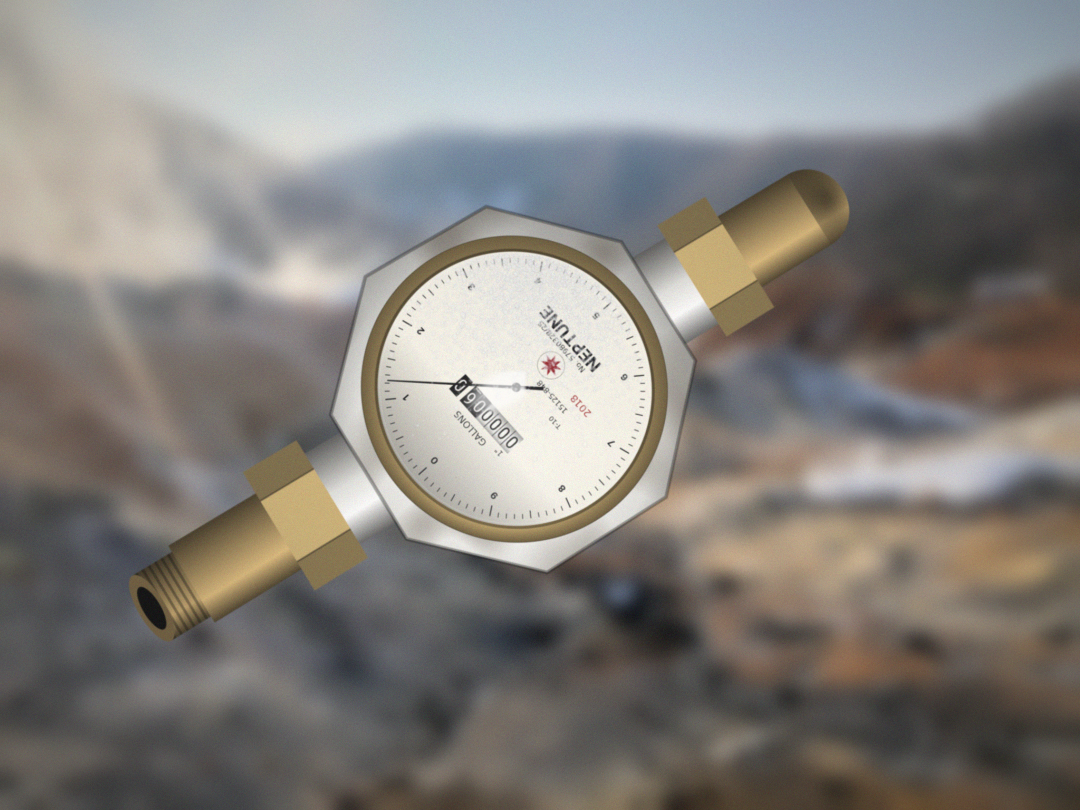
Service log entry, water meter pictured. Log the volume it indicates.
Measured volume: 61.2 gal
